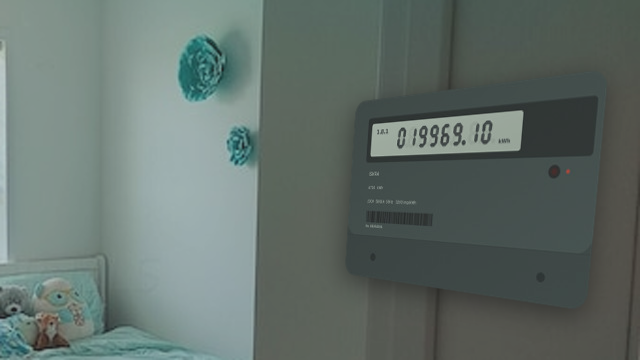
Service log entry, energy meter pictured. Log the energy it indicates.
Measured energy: 19969.10 kWh
